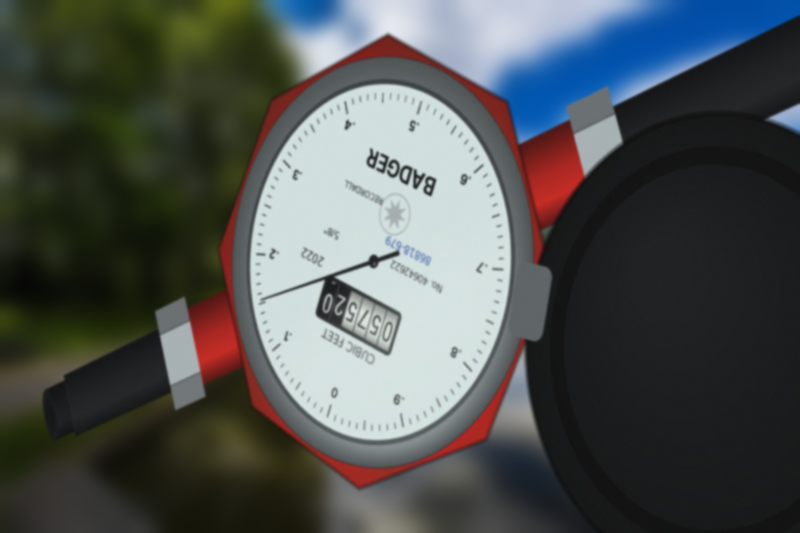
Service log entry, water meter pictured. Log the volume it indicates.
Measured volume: 57520.15 ft³
